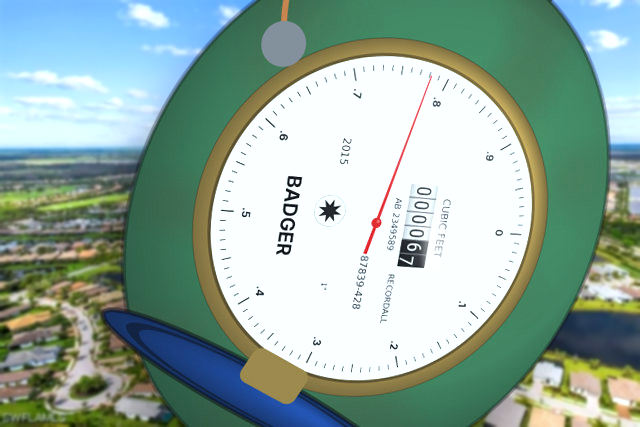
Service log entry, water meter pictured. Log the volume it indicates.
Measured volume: 66.78 ft³
